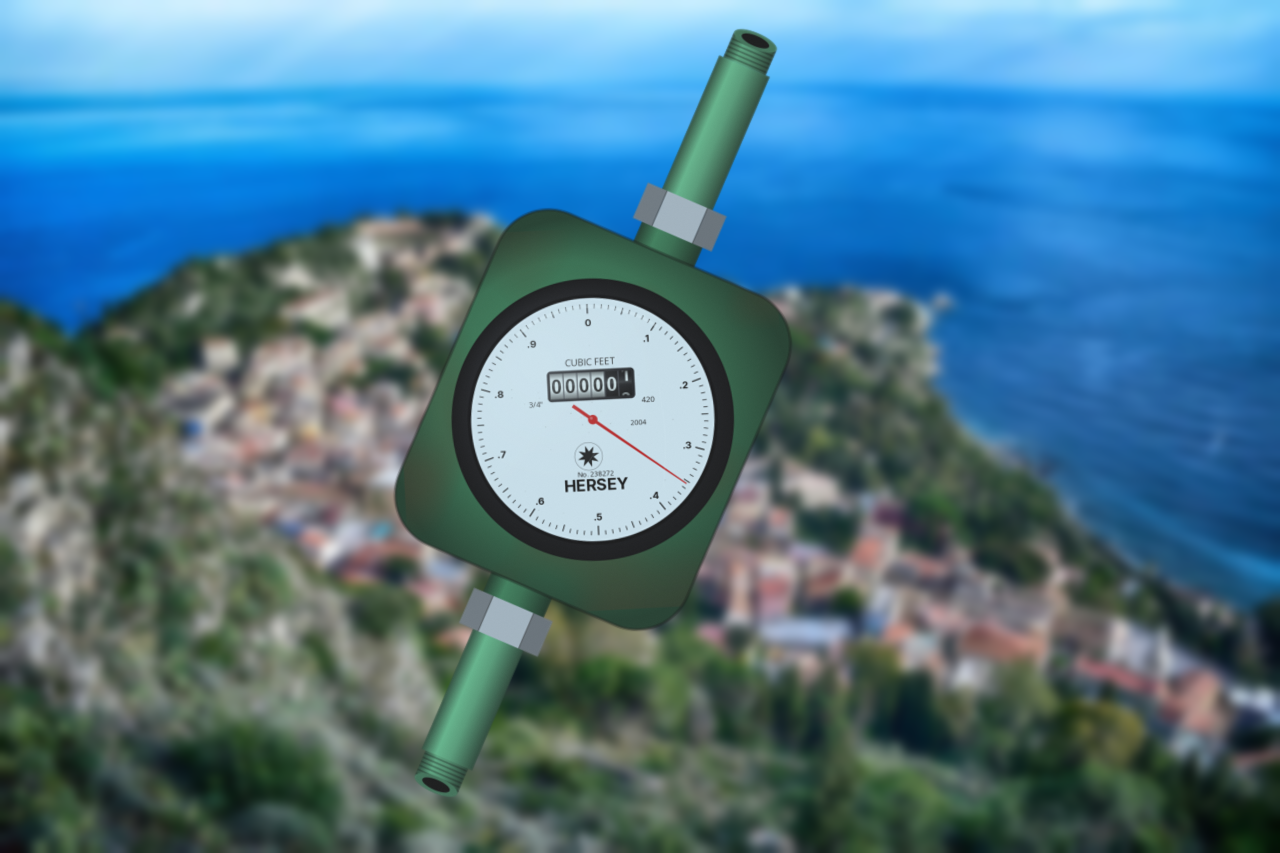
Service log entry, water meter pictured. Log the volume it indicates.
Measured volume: 1.35 ft³
